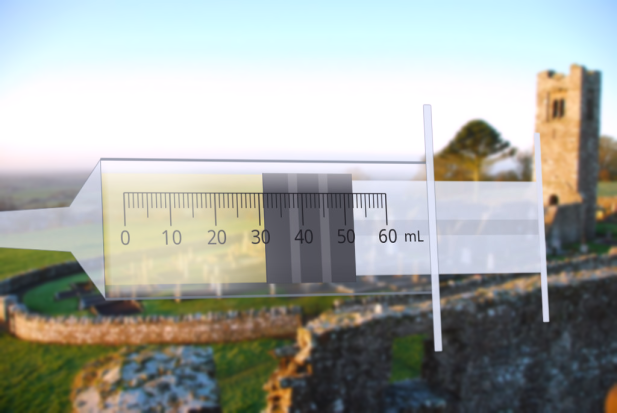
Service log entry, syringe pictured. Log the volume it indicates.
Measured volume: 31 mL
